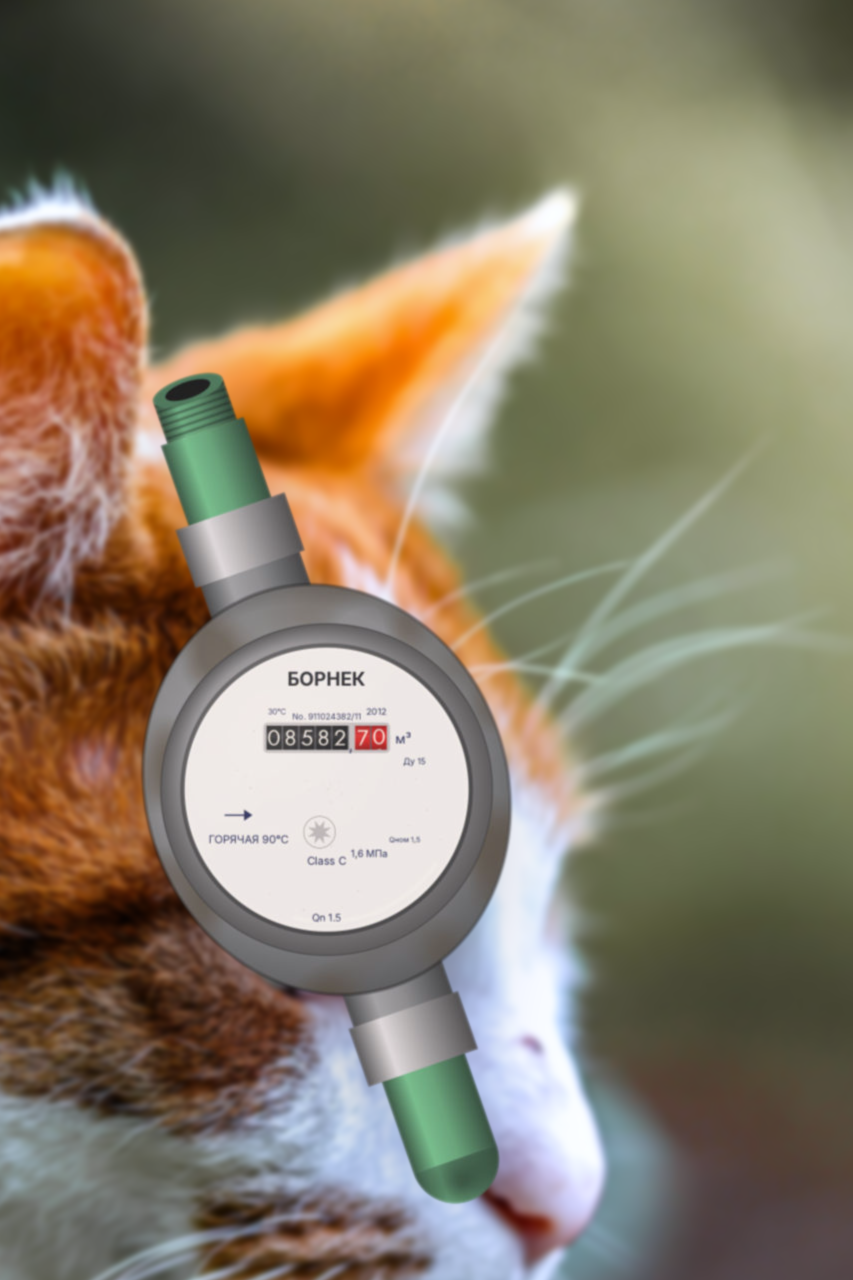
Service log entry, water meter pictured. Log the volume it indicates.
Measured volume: 8582.70 m³
